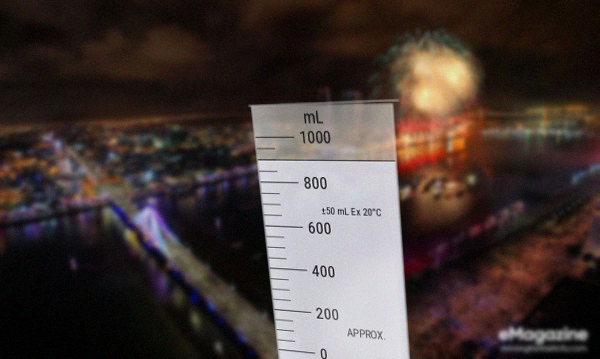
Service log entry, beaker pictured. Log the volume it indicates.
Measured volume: 900 mL
